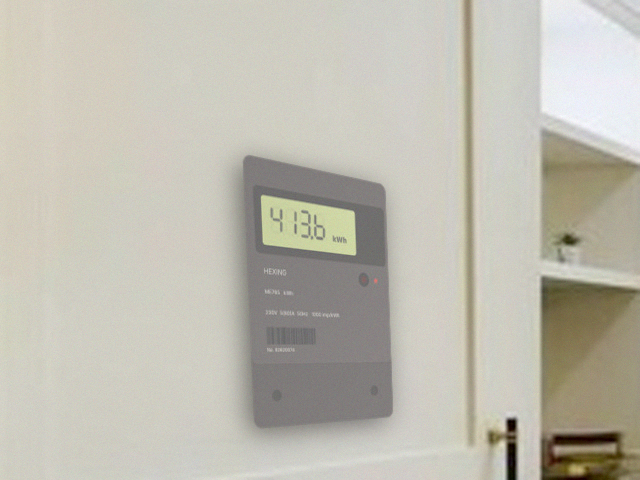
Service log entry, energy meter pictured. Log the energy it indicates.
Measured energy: 413.6 kWh
